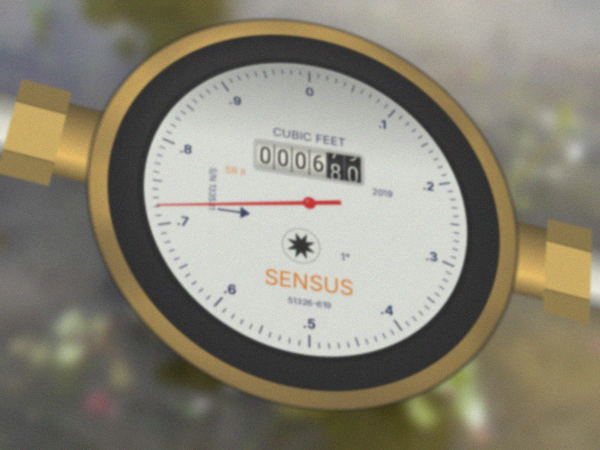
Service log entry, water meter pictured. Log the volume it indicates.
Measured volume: 679.72 ft³
